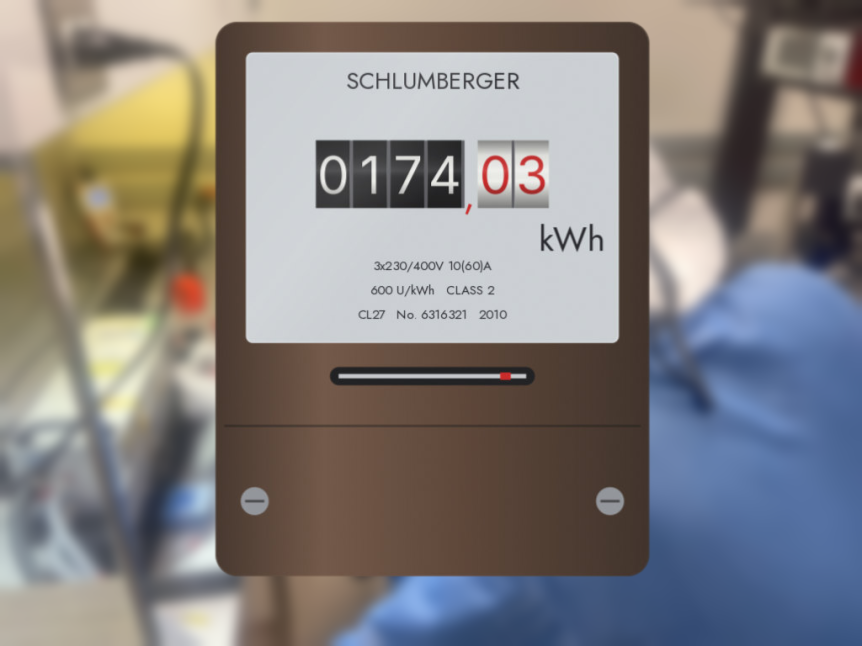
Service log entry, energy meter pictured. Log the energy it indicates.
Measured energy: 174.03 kWh
